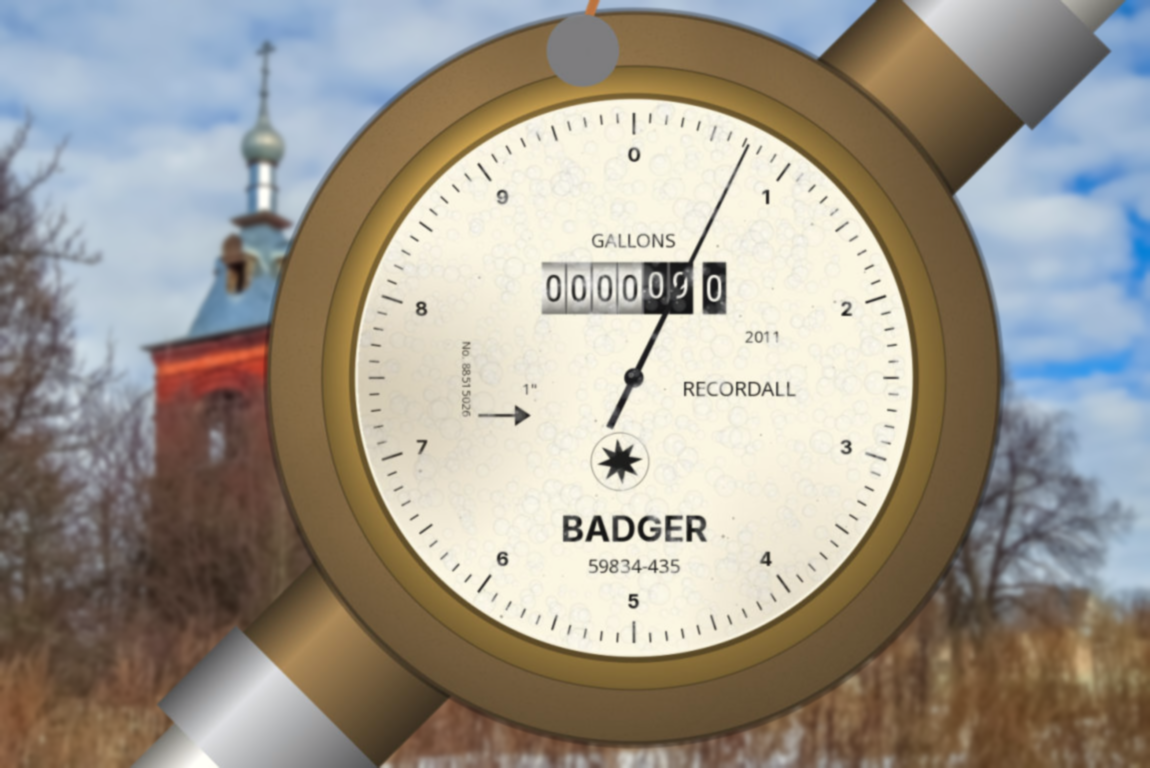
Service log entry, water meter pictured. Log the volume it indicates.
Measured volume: 90.7 gal
